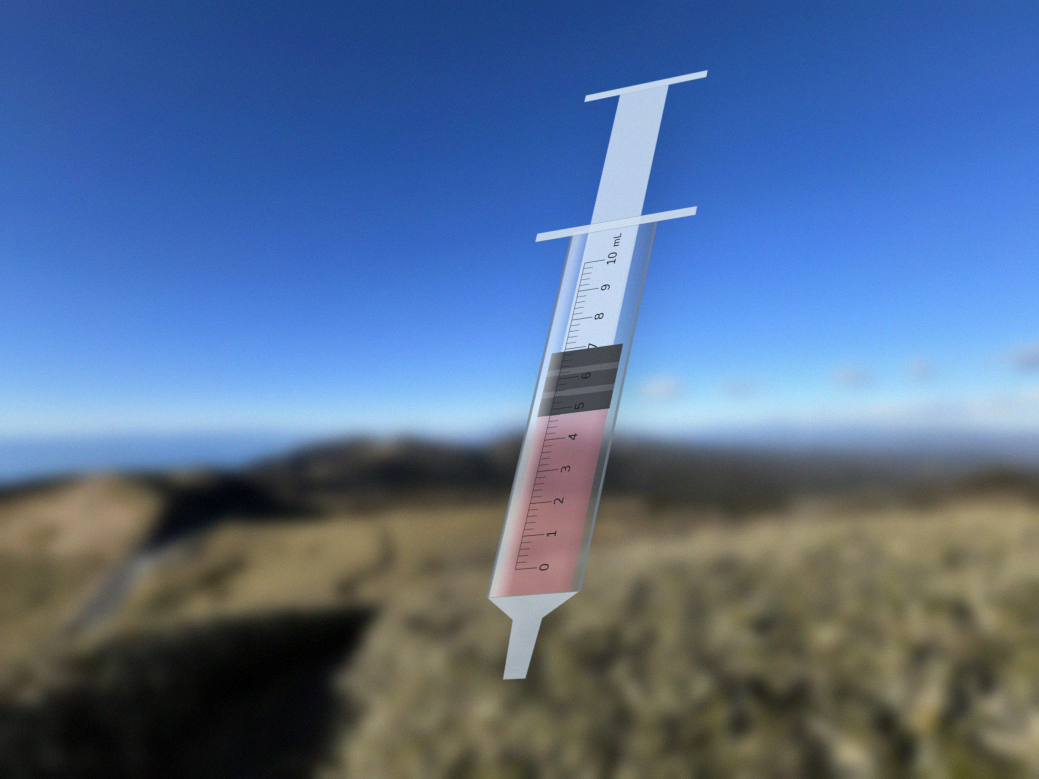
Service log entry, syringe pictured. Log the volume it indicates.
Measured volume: 4.8 mL
